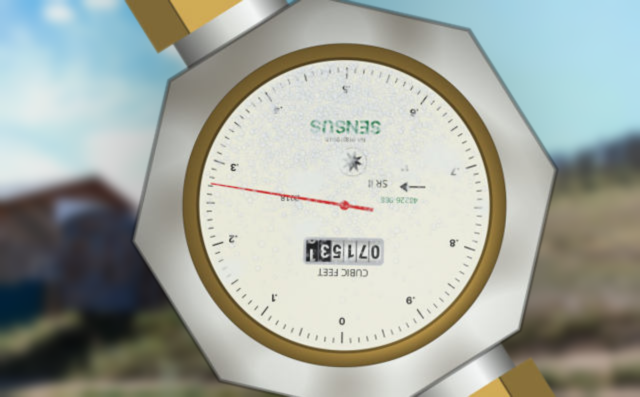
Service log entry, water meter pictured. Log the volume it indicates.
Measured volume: 71531.27 ft³
